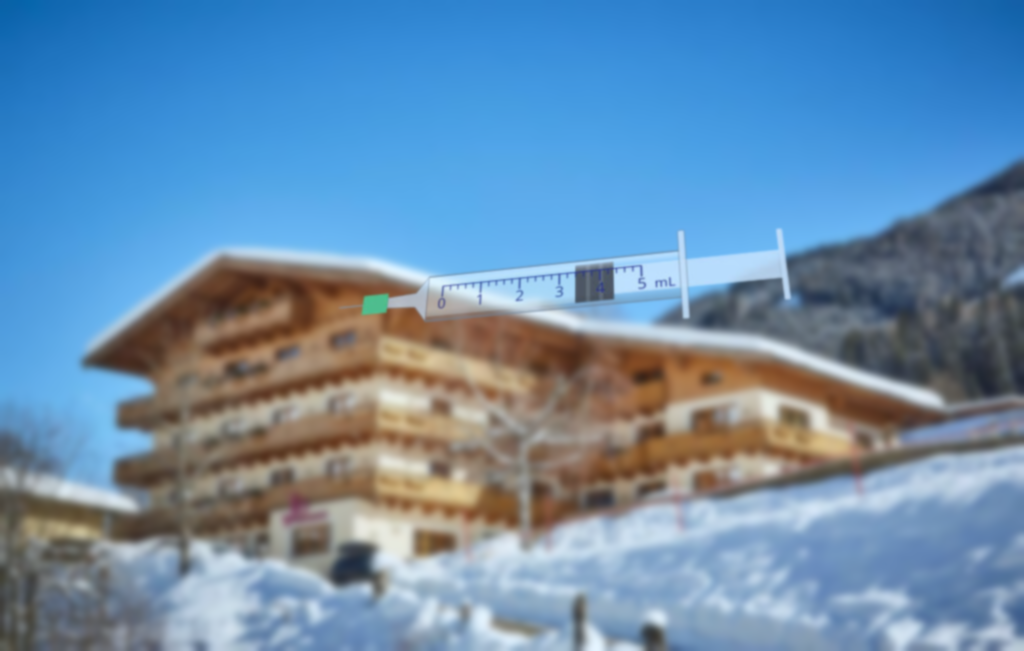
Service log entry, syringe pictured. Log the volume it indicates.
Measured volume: 3.4 mL
